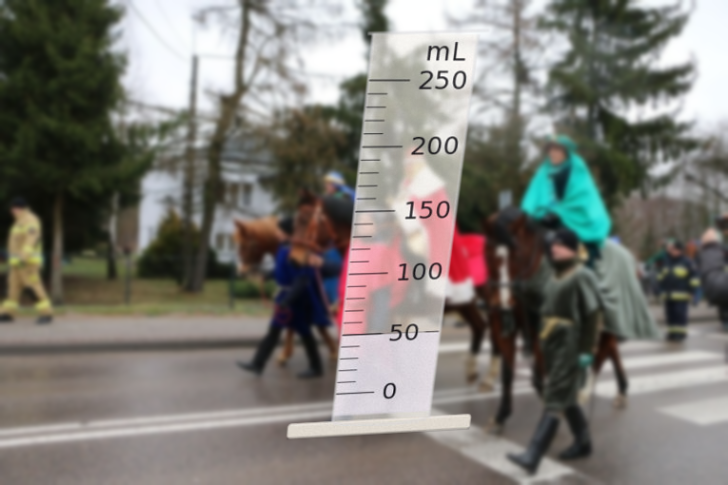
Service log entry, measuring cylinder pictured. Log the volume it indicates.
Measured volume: 50 mL
